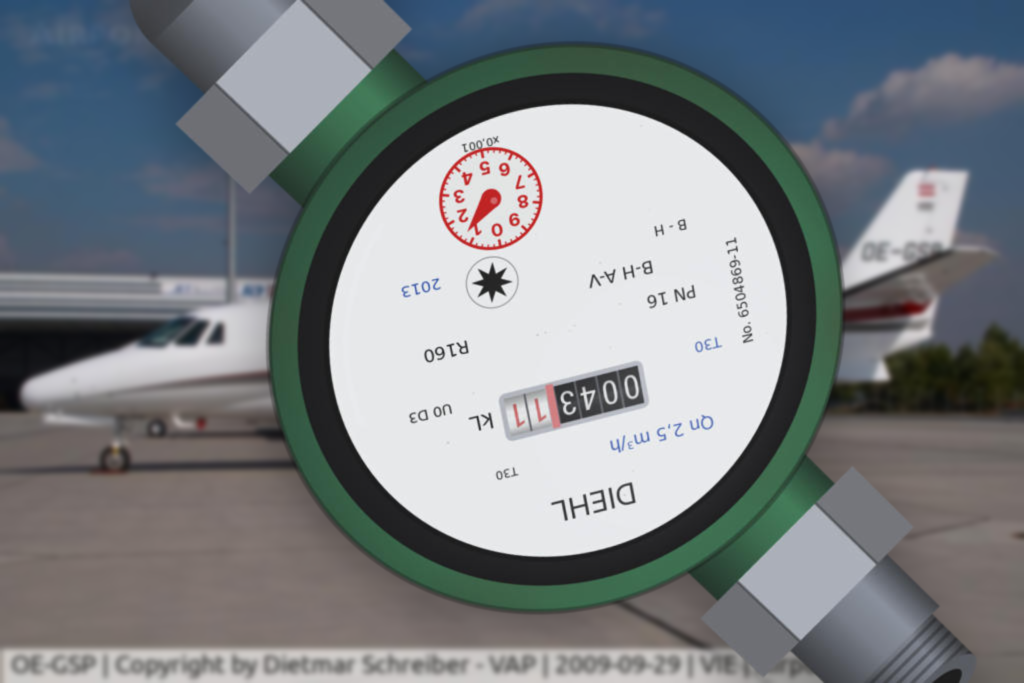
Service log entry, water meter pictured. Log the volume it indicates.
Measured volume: 43.111 kL
